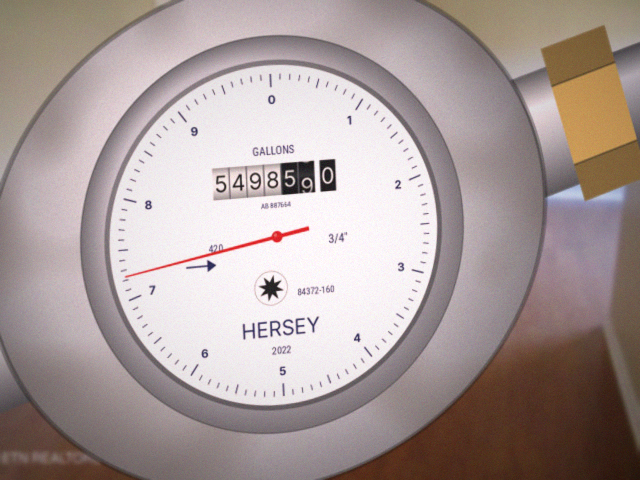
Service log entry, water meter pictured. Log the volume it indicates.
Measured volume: 5498587.2 gal
